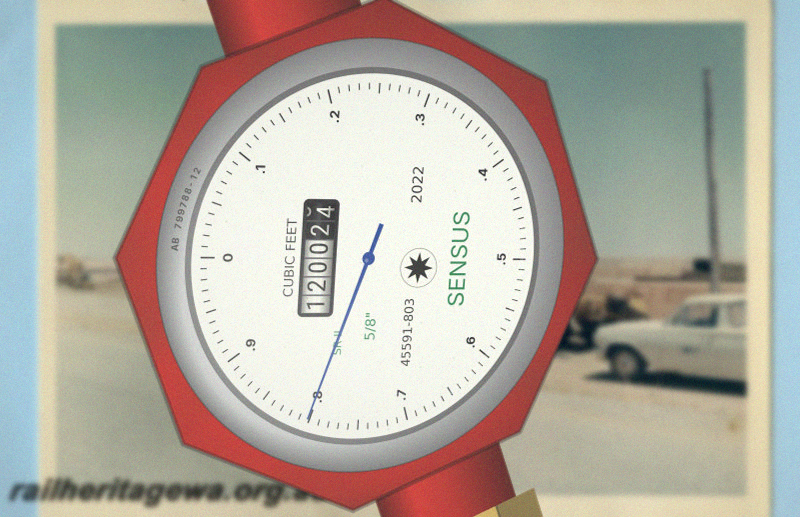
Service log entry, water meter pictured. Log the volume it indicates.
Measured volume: 120023.80 ft³
